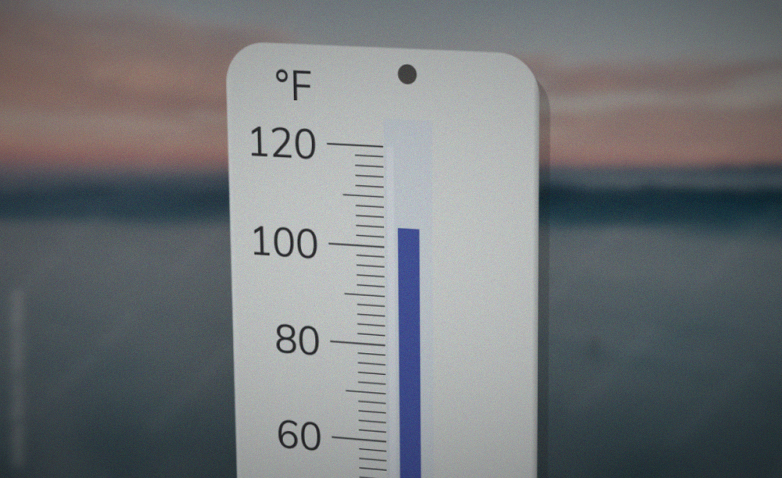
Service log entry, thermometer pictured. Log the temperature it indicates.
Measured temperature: 104 °F
